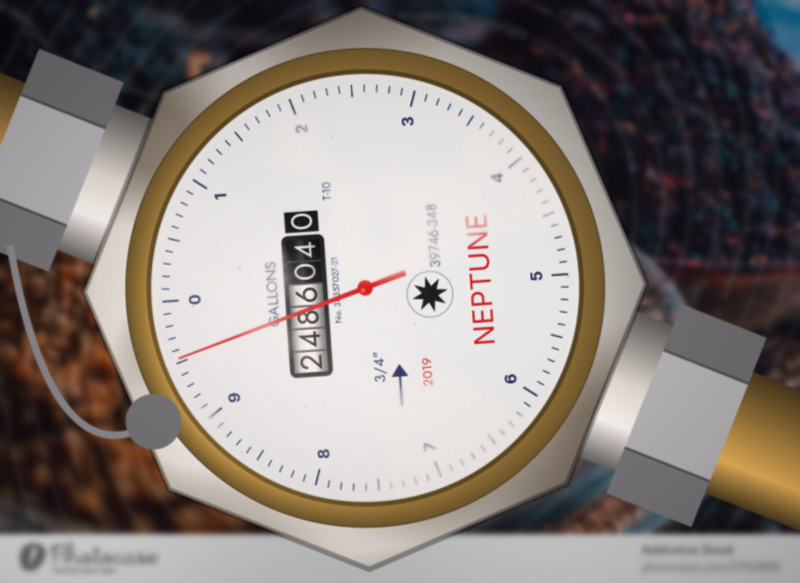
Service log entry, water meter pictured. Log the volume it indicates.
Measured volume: 2486039.5 gal
